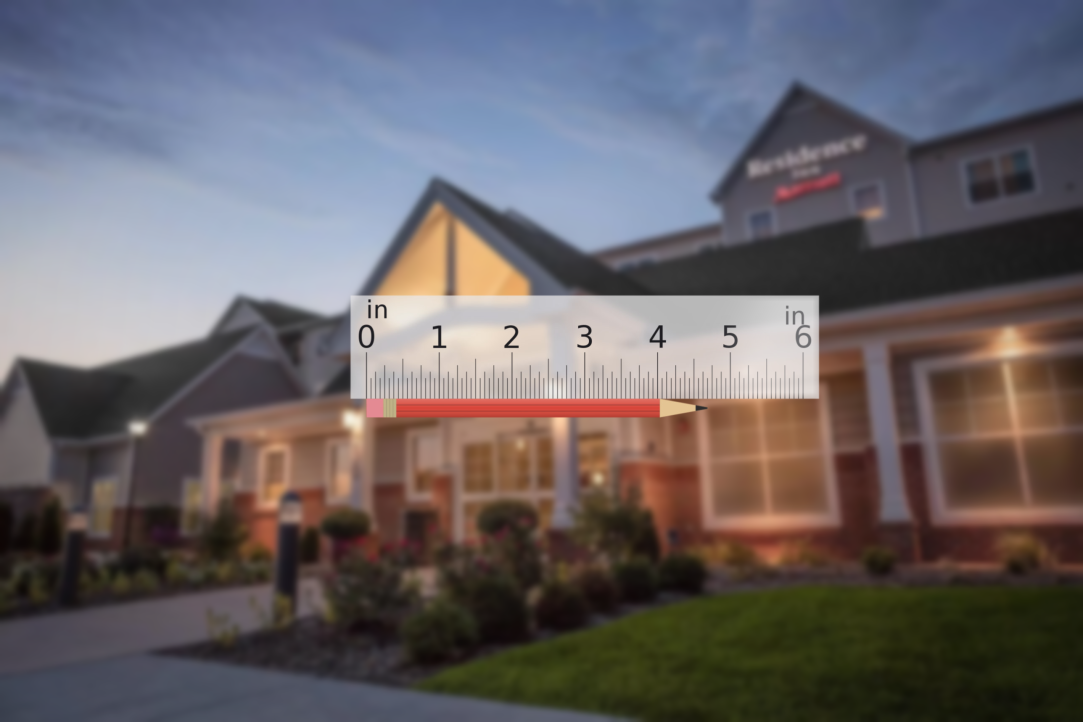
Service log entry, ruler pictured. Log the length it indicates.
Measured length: 4.6875 in
